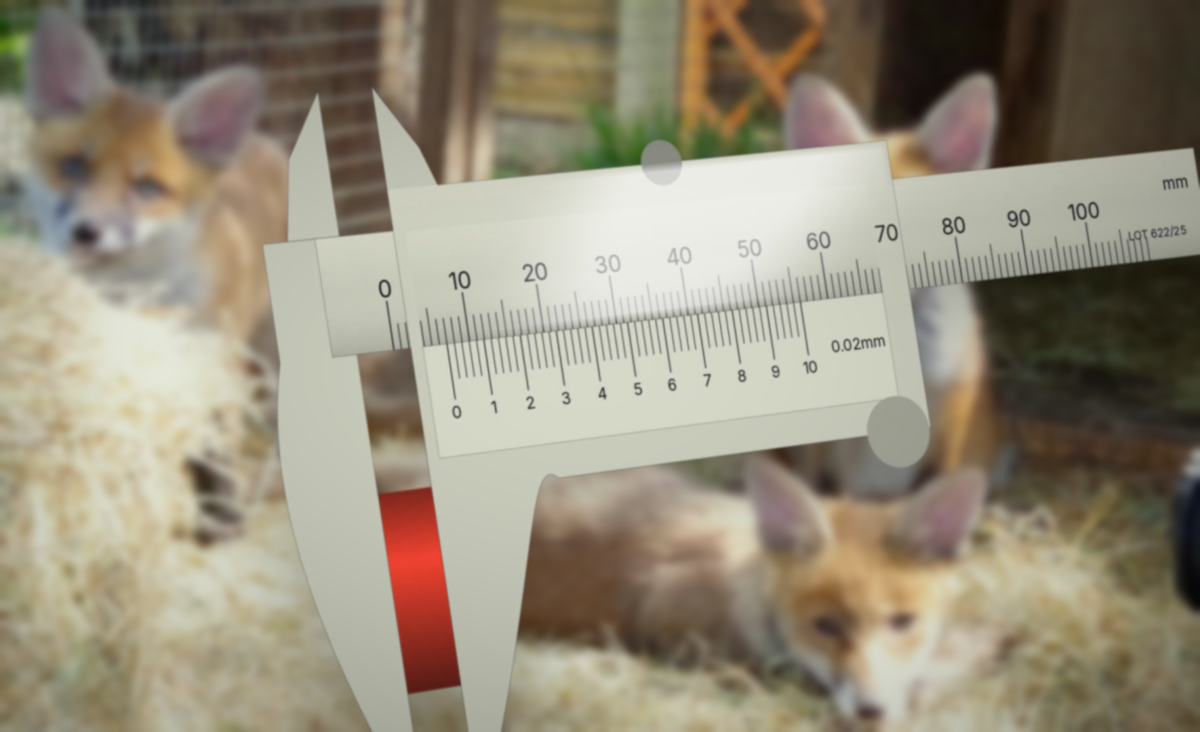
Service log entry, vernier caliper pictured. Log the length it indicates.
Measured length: 7.0 mm
